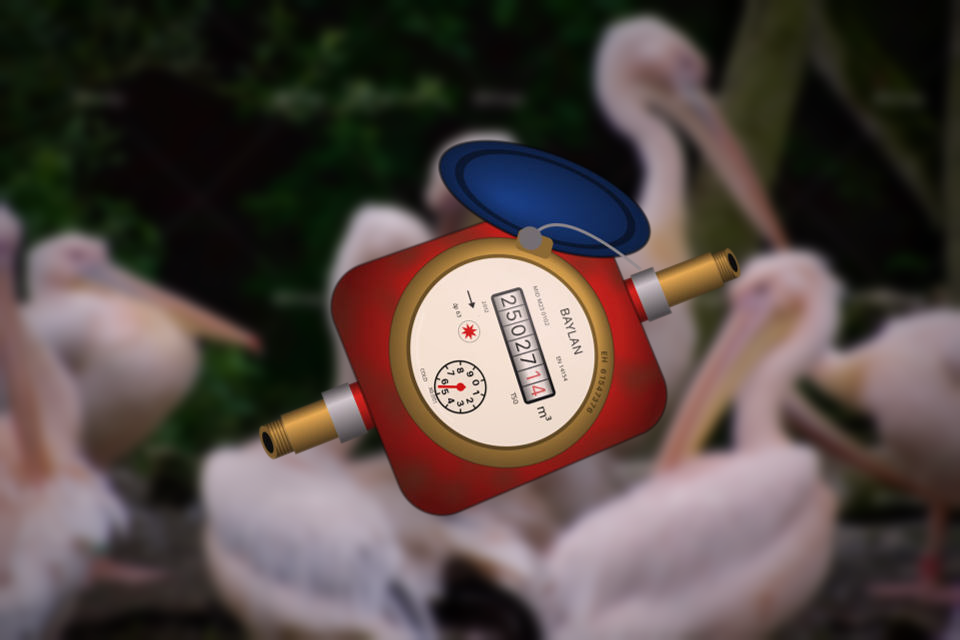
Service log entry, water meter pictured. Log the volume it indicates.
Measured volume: 25027.145 m³
